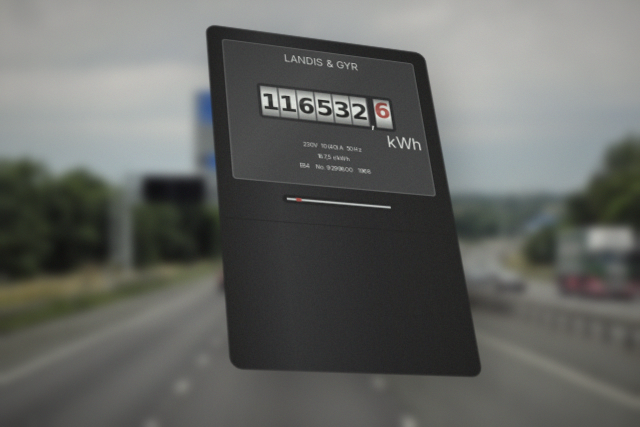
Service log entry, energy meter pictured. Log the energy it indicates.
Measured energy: 116532.6 kWh
